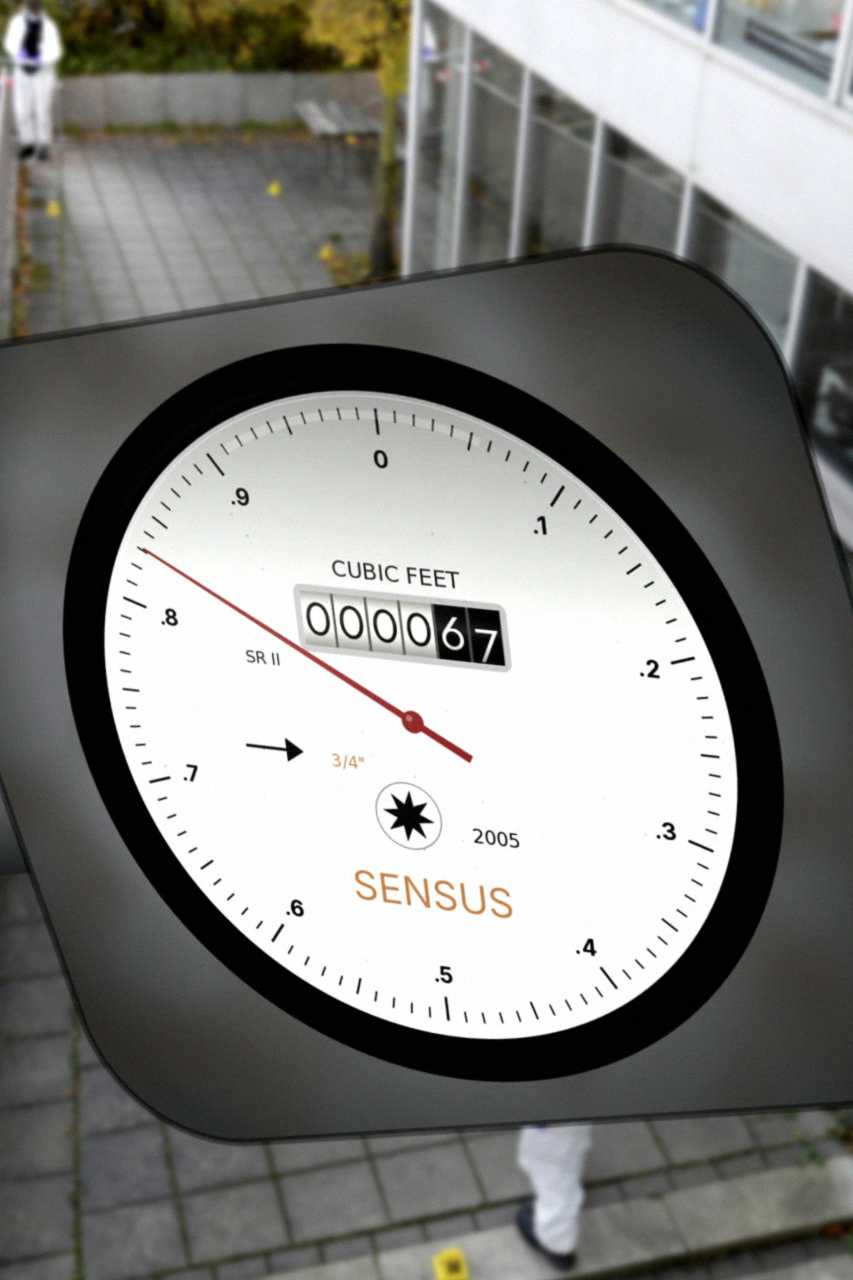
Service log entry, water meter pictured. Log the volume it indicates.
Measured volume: 66.83 ft³
